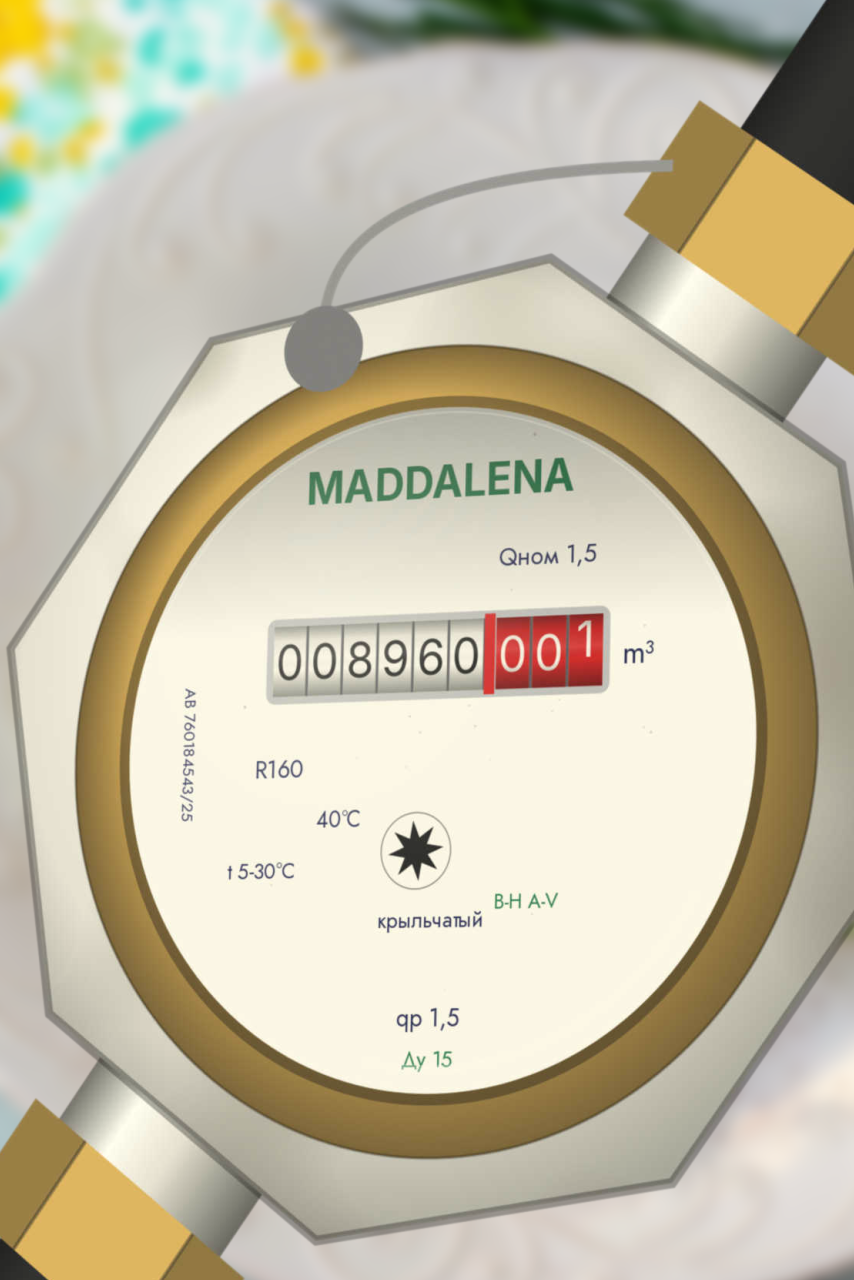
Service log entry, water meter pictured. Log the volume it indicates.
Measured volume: 8960.001 m³
